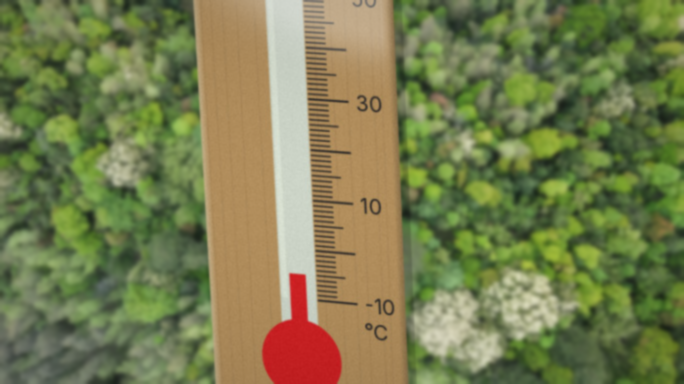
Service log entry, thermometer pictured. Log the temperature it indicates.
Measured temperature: -5 °C
